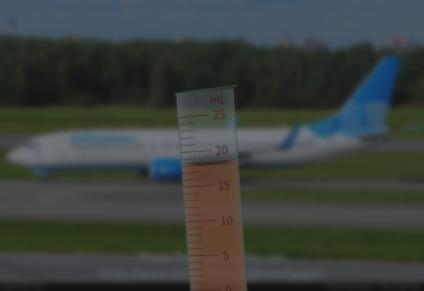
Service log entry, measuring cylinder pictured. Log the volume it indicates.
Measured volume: 18 mL
